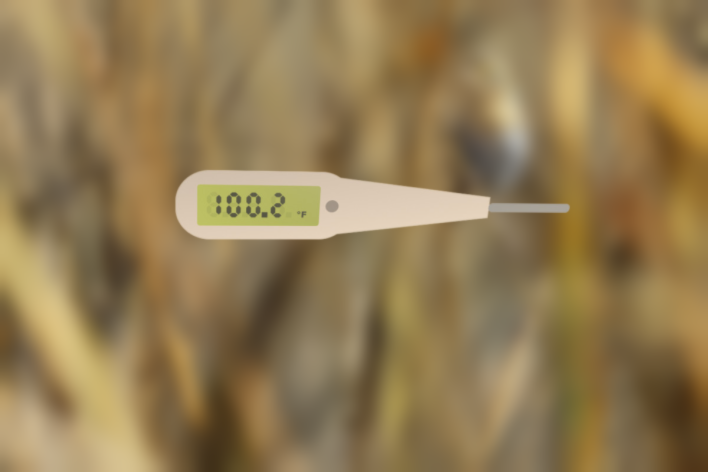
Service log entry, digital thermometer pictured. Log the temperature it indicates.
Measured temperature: 100.2 °F
